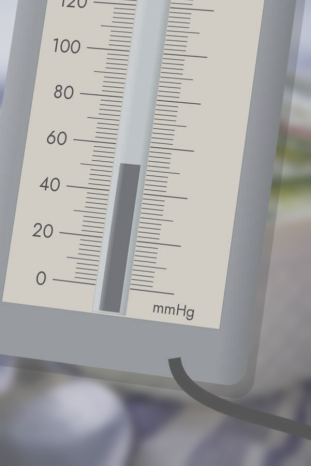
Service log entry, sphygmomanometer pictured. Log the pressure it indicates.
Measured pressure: 52 mmHg
